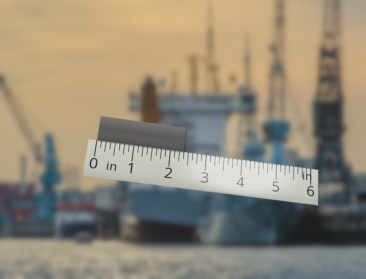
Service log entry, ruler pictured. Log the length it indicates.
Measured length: 2.375 in
